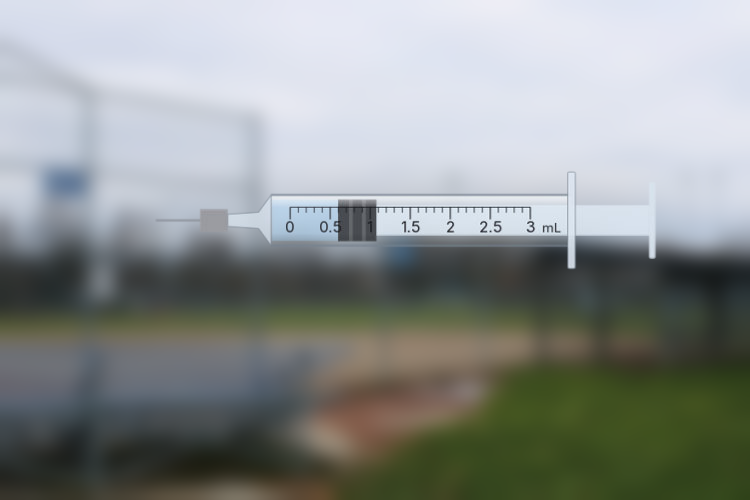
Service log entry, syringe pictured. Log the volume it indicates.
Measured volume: 0.6 mL
